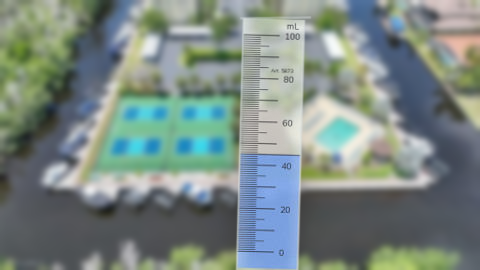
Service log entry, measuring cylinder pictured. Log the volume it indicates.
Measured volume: 45 mL
